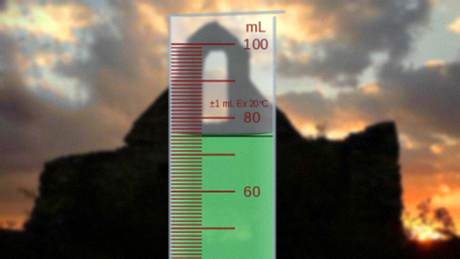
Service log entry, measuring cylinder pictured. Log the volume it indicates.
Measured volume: 75 mL
